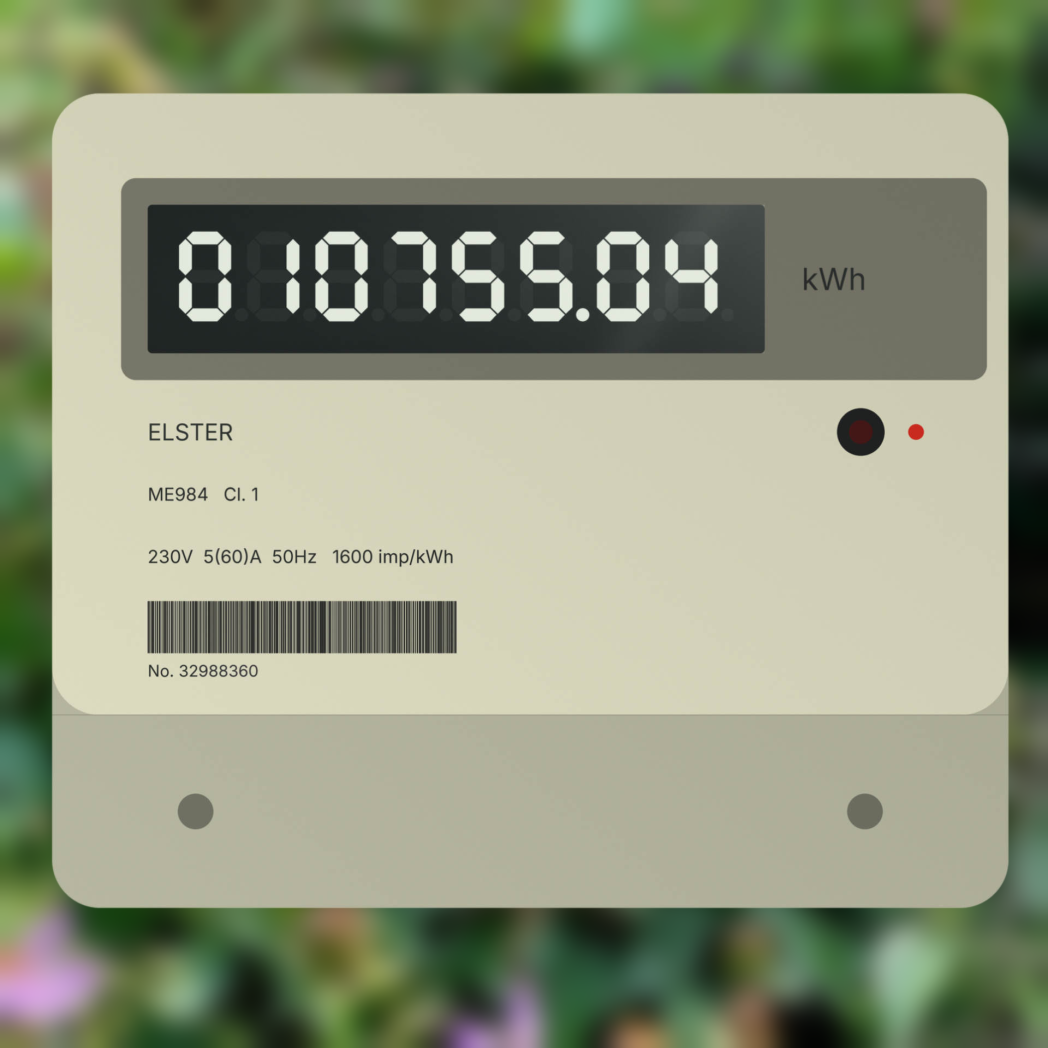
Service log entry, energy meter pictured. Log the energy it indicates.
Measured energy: 10755.04 kWh
